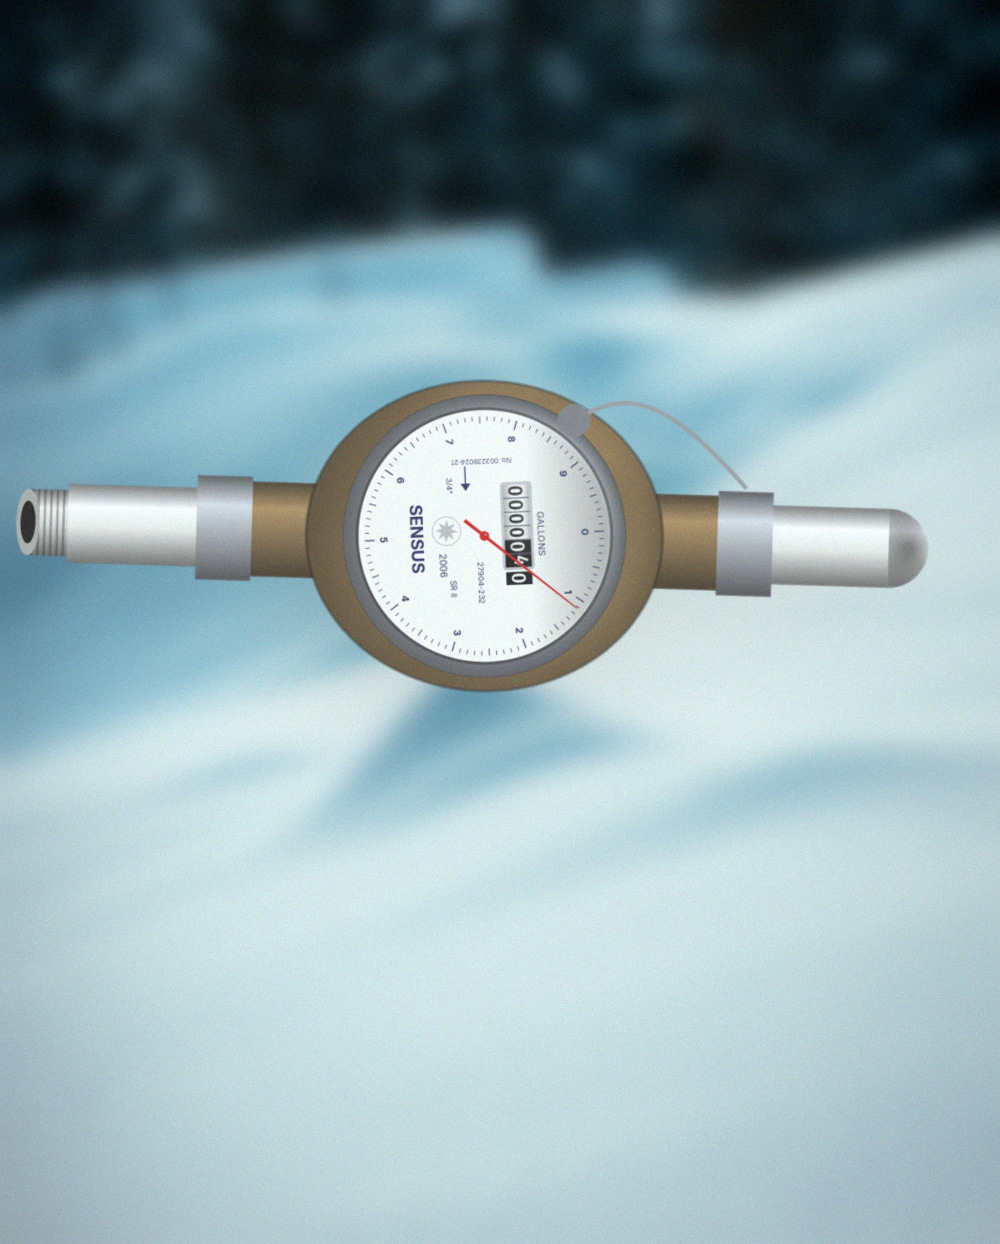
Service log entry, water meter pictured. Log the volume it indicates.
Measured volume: 41.1 gal
